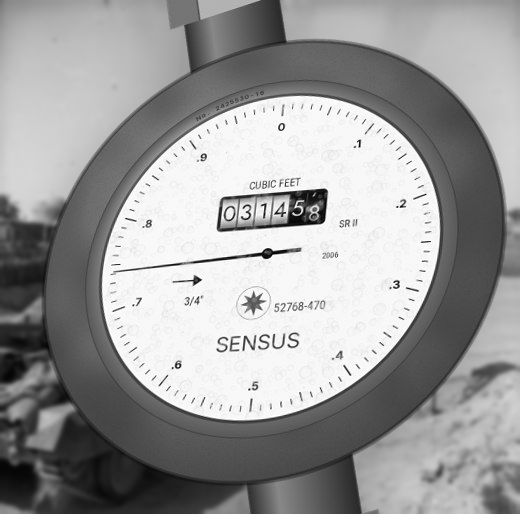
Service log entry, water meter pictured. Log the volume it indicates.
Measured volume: 31457.74 ft³
